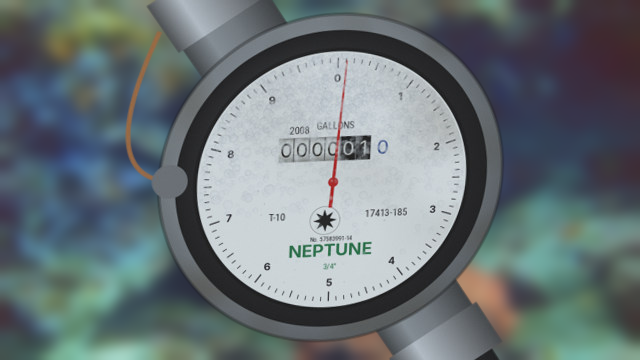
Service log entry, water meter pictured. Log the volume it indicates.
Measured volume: 10.1 gal
